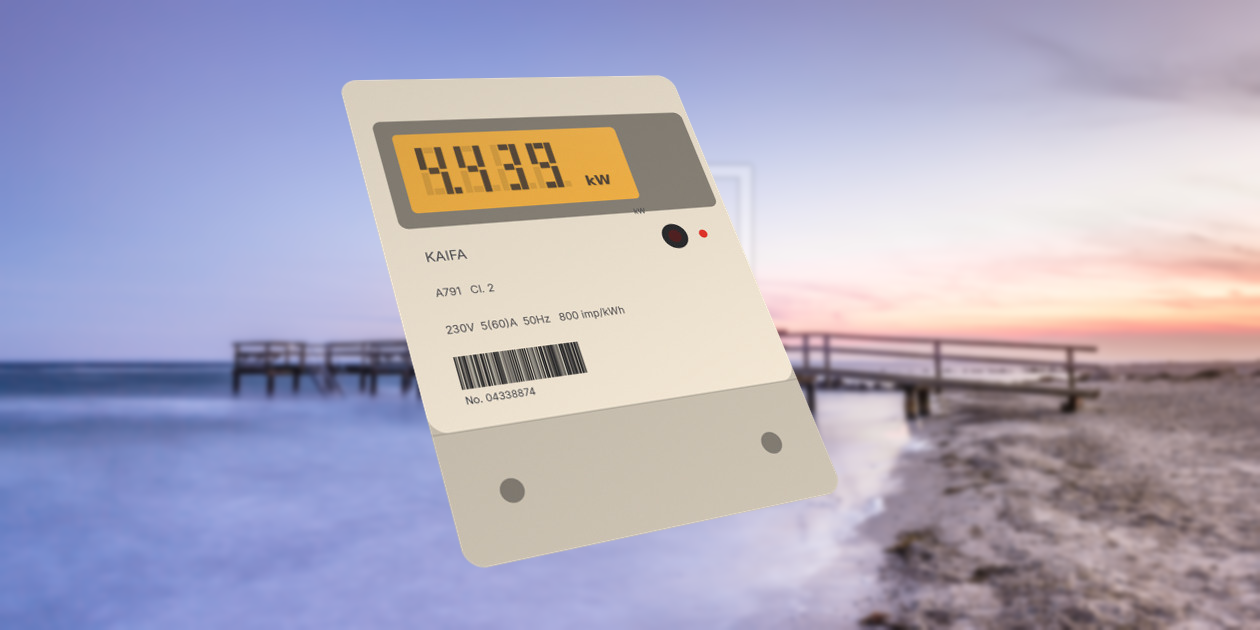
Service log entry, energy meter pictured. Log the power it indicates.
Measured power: 4.439 kW
